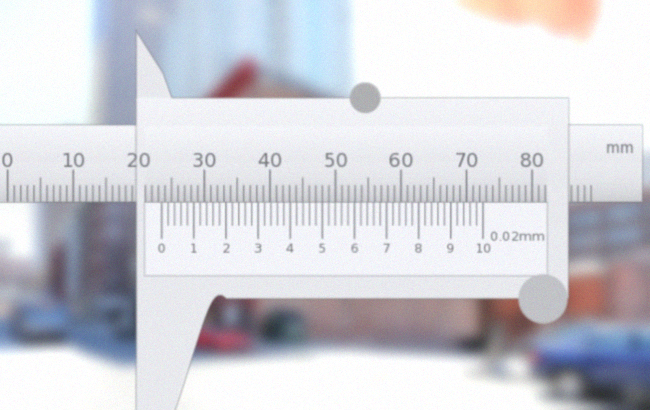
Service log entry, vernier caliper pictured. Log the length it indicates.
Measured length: 23.5 mm
